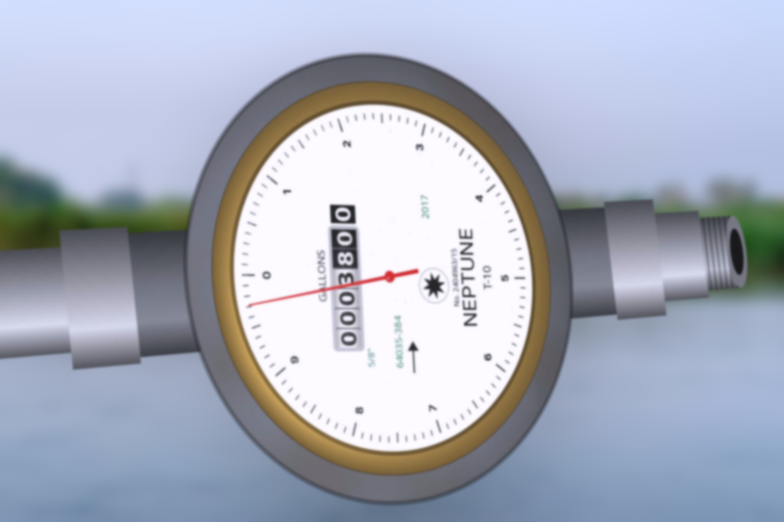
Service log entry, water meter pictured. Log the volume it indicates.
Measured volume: 3799.7 gal
